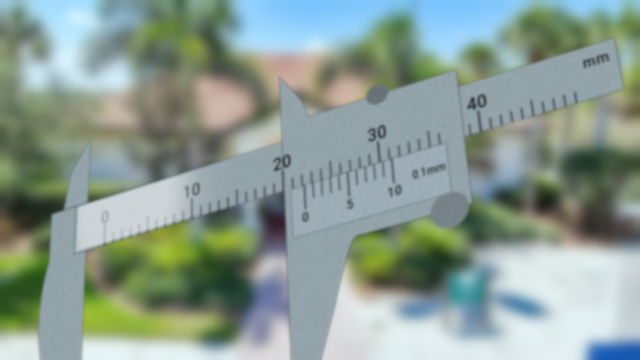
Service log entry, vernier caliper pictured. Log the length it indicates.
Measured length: 22.2 mm
